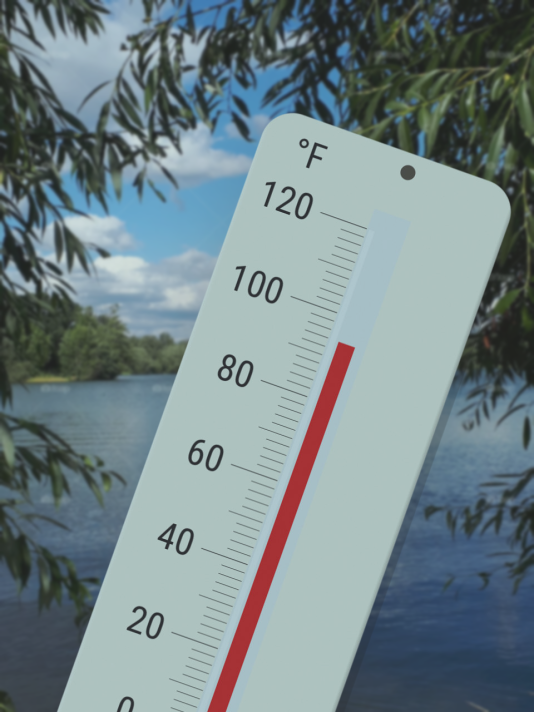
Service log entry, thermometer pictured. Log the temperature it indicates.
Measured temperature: 94 °F
